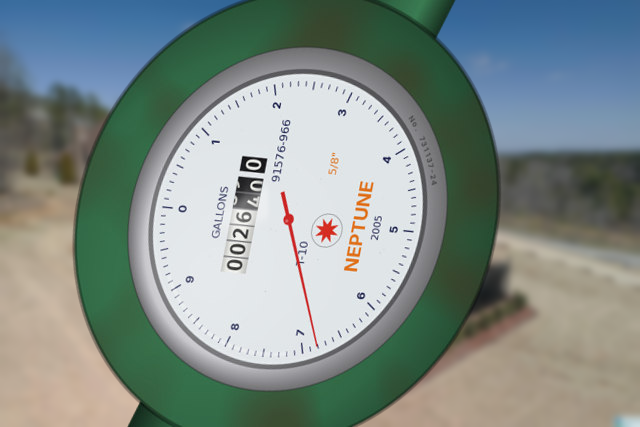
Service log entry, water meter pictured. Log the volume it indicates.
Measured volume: 26396.8 gal
